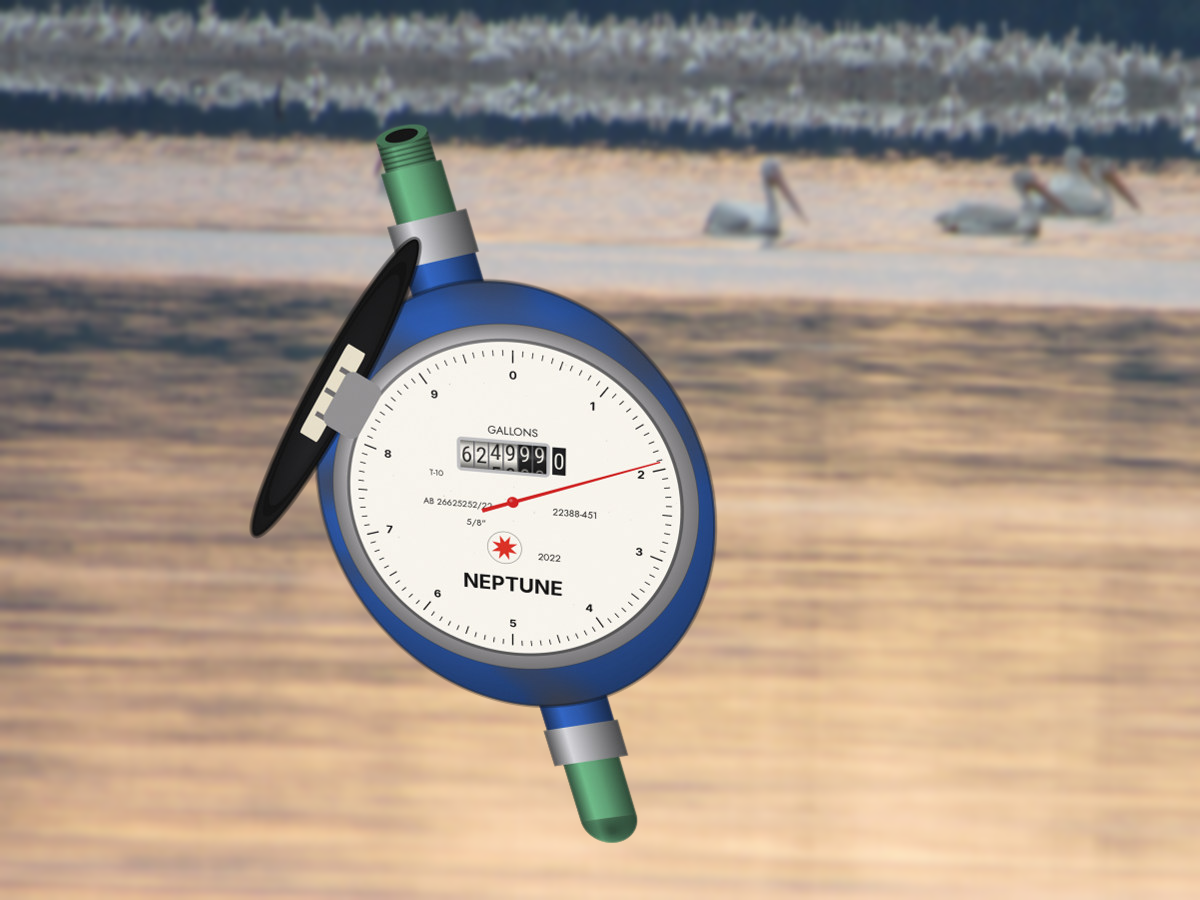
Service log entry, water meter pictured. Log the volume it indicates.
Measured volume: 6249991.9 gal
